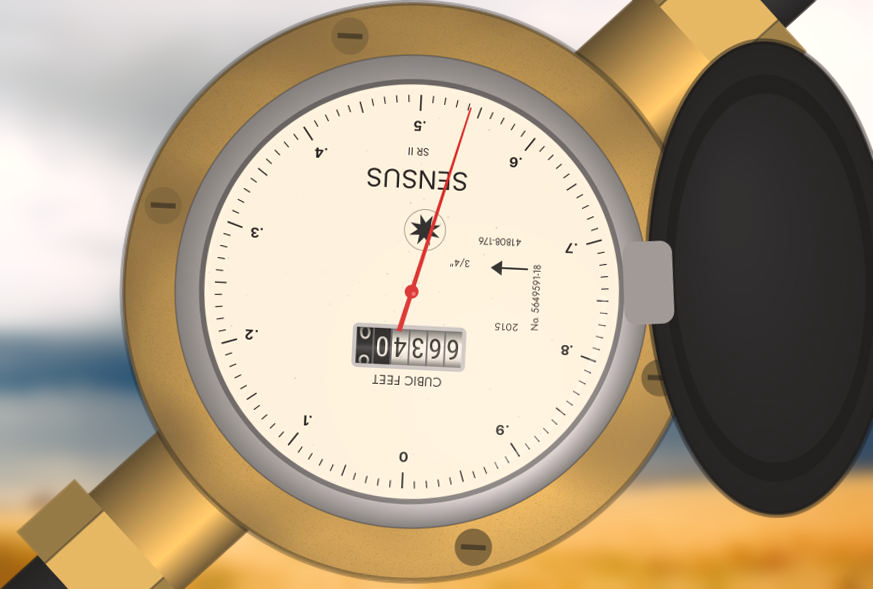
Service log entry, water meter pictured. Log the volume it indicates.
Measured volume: 663408.54 ft³
